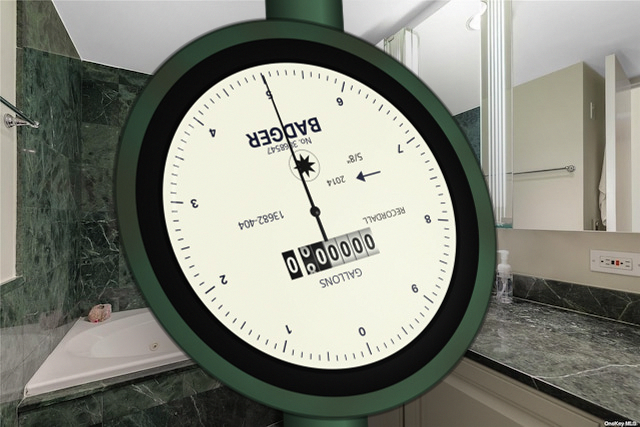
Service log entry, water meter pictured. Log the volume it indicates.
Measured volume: 85.0 gal
